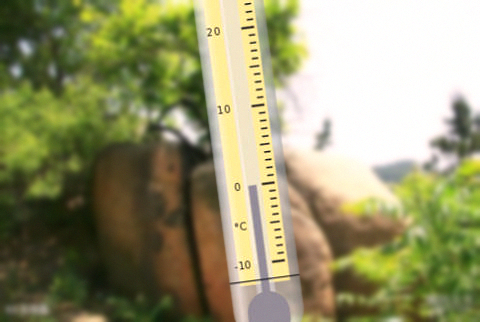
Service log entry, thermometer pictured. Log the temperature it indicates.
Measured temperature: 0 °C
